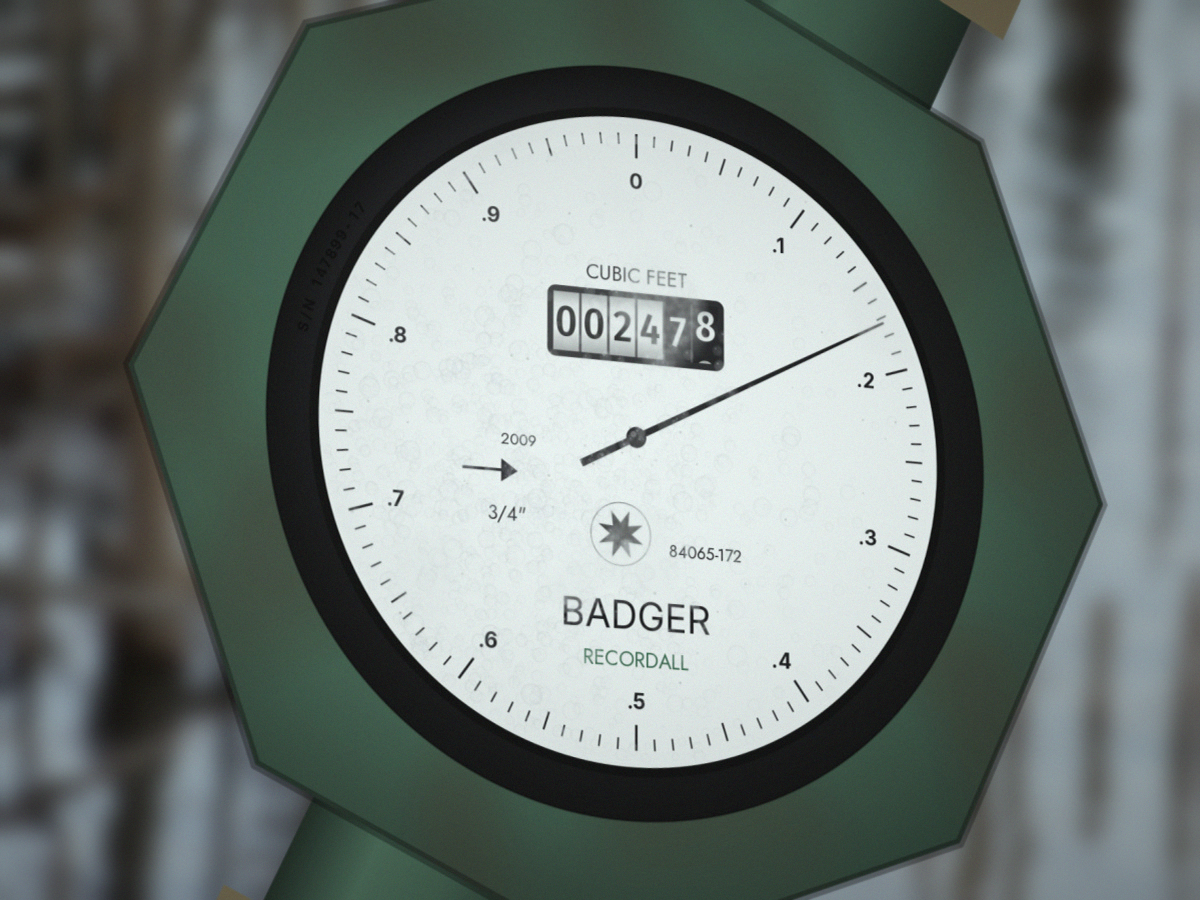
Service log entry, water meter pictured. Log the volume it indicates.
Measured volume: 2478.17 ft³
